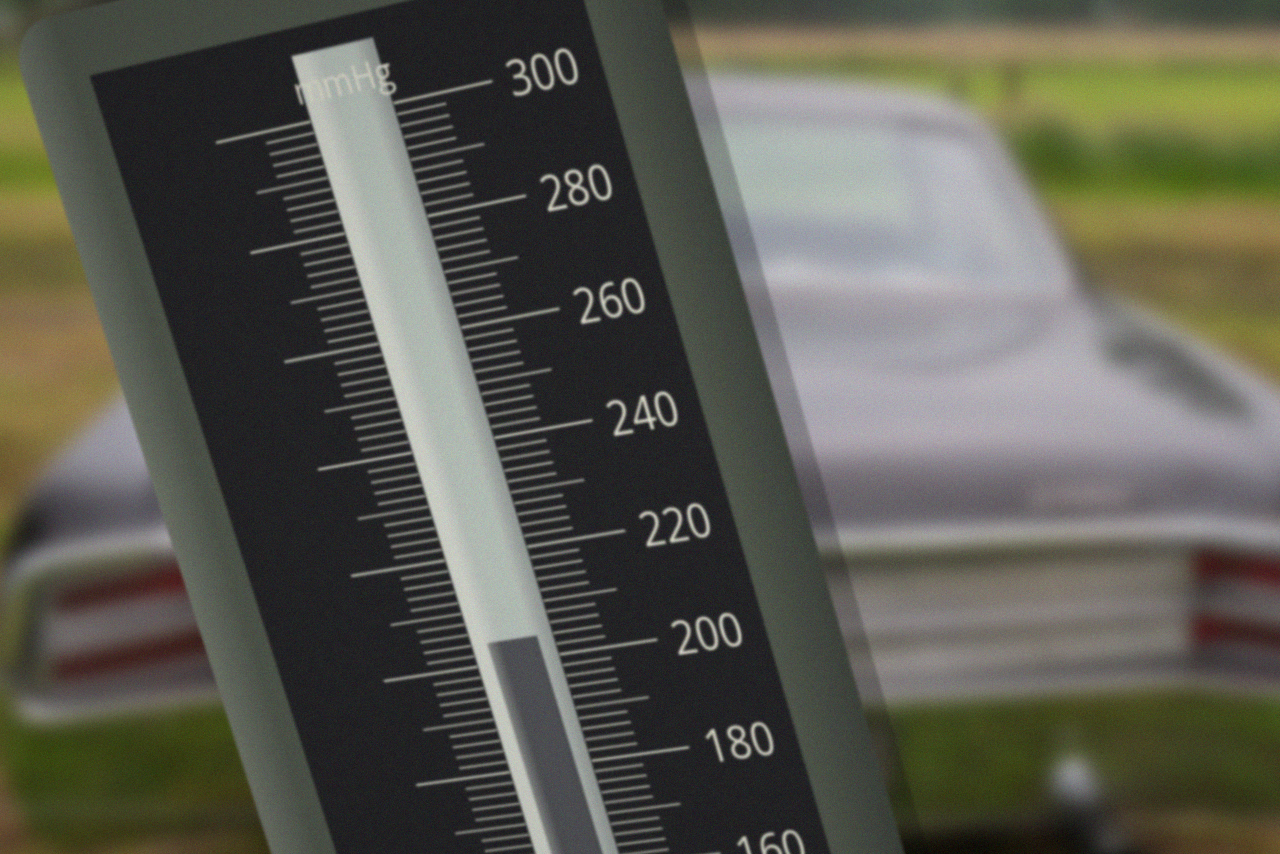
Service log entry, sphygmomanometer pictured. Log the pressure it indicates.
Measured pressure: 204 mmHg
